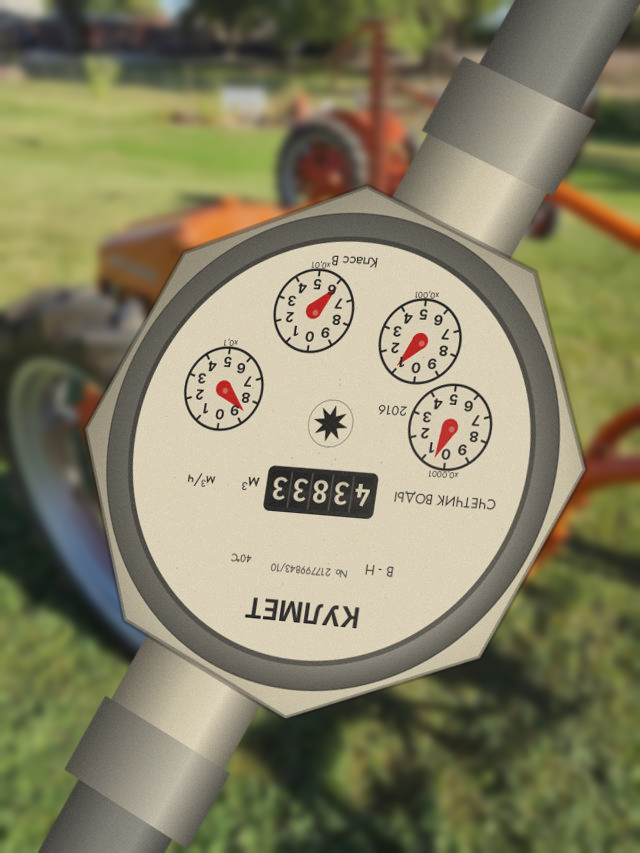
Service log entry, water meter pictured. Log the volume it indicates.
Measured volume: 43833.8610 m³
